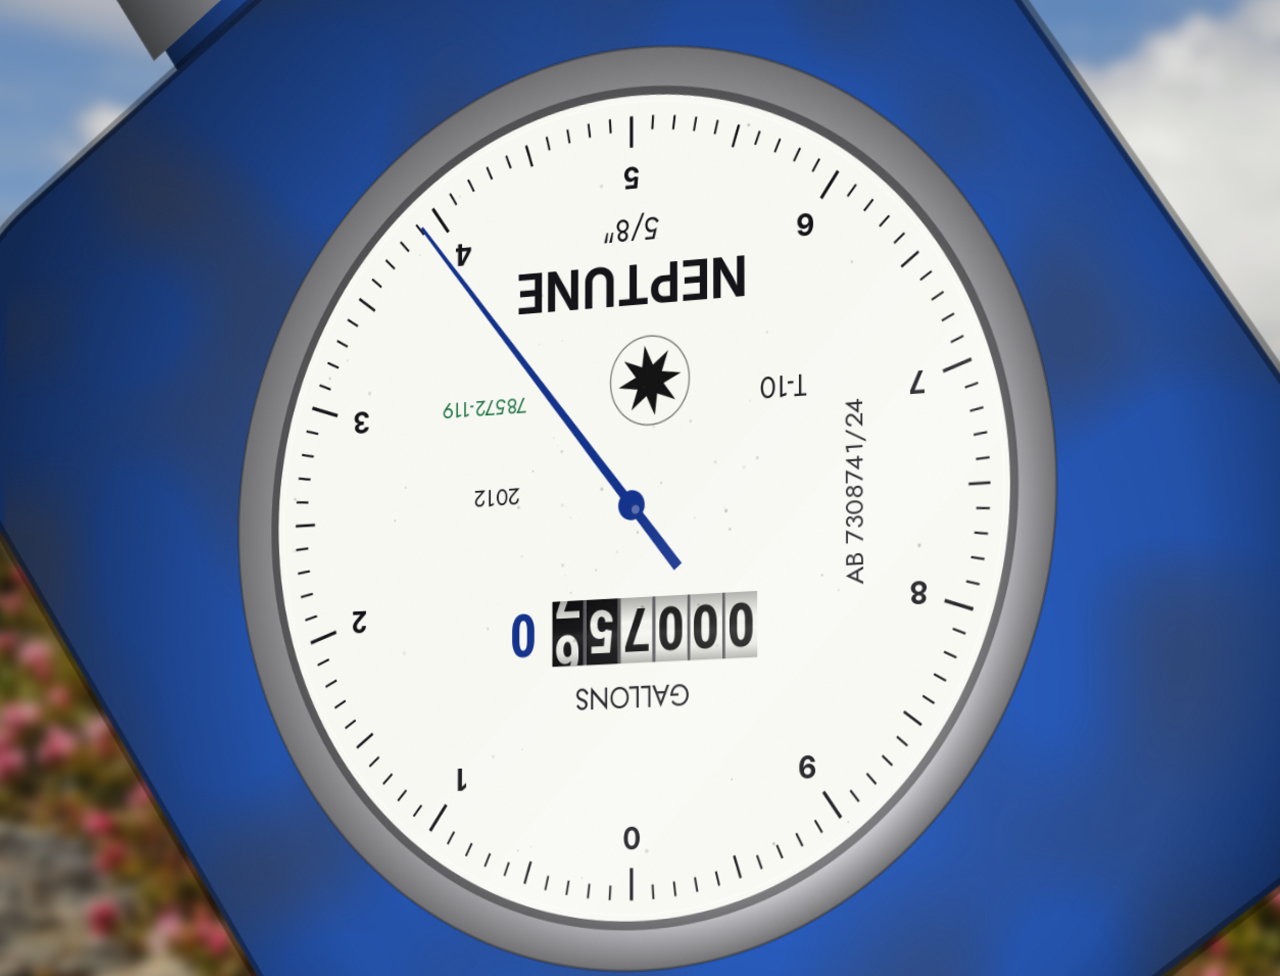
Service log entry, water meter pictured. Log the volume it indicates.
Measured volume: 7563.9 gal
